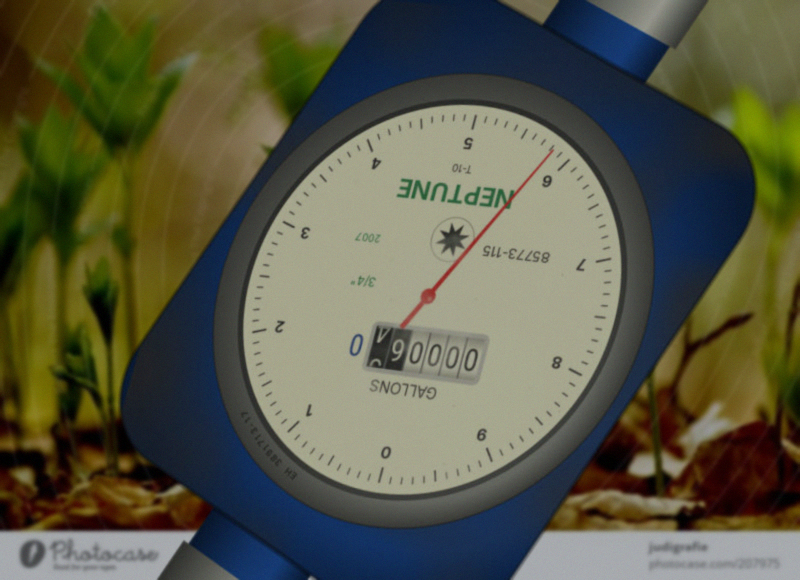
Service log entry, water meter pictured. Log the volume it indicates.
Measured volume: 635.8 gal
